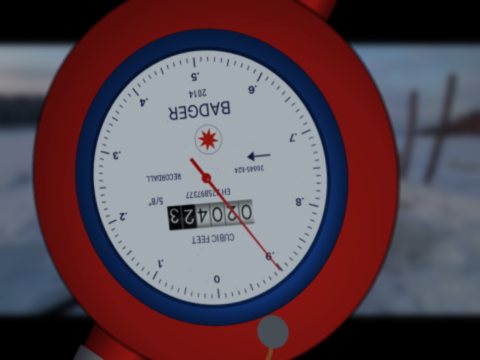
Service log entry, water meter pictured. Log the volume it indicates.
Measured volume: 20422.90 ft³
